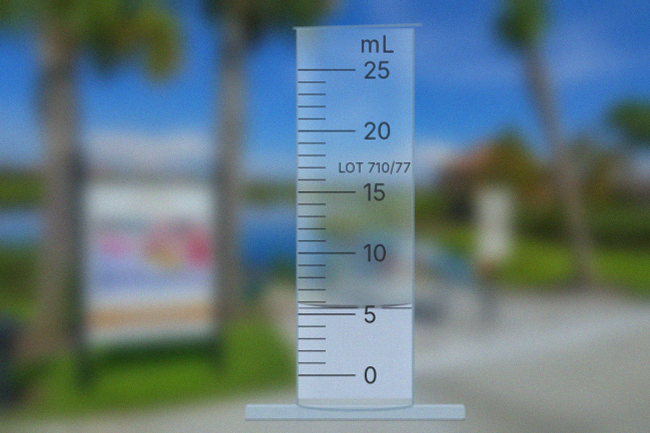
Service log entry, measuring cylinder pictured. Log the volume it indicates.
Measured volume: 5.5 mL
